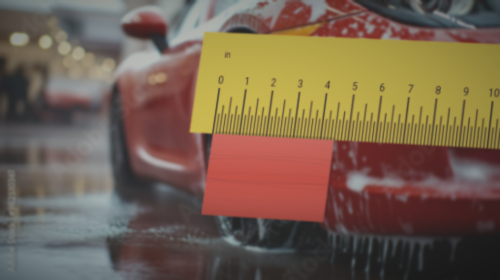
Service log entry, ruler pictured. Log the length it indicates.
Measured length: 4.5 in
